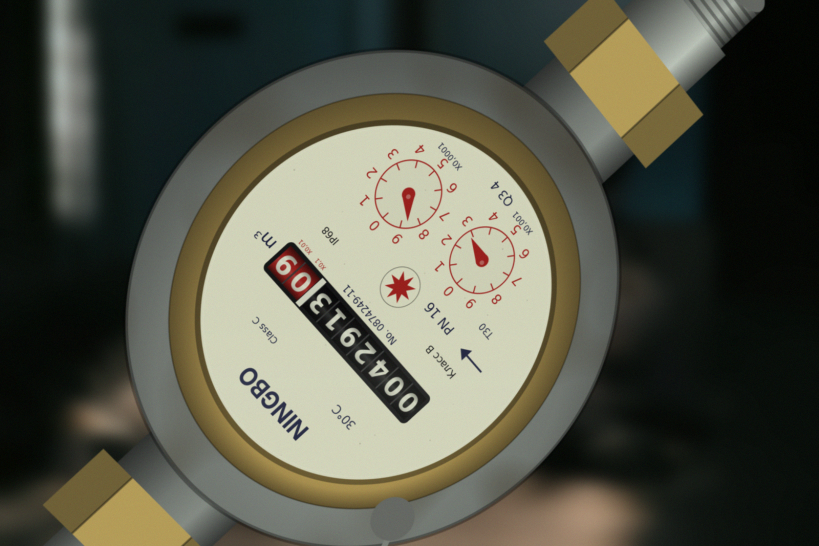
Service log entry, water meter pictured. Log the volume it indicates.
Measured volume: 42913.0928 m³
